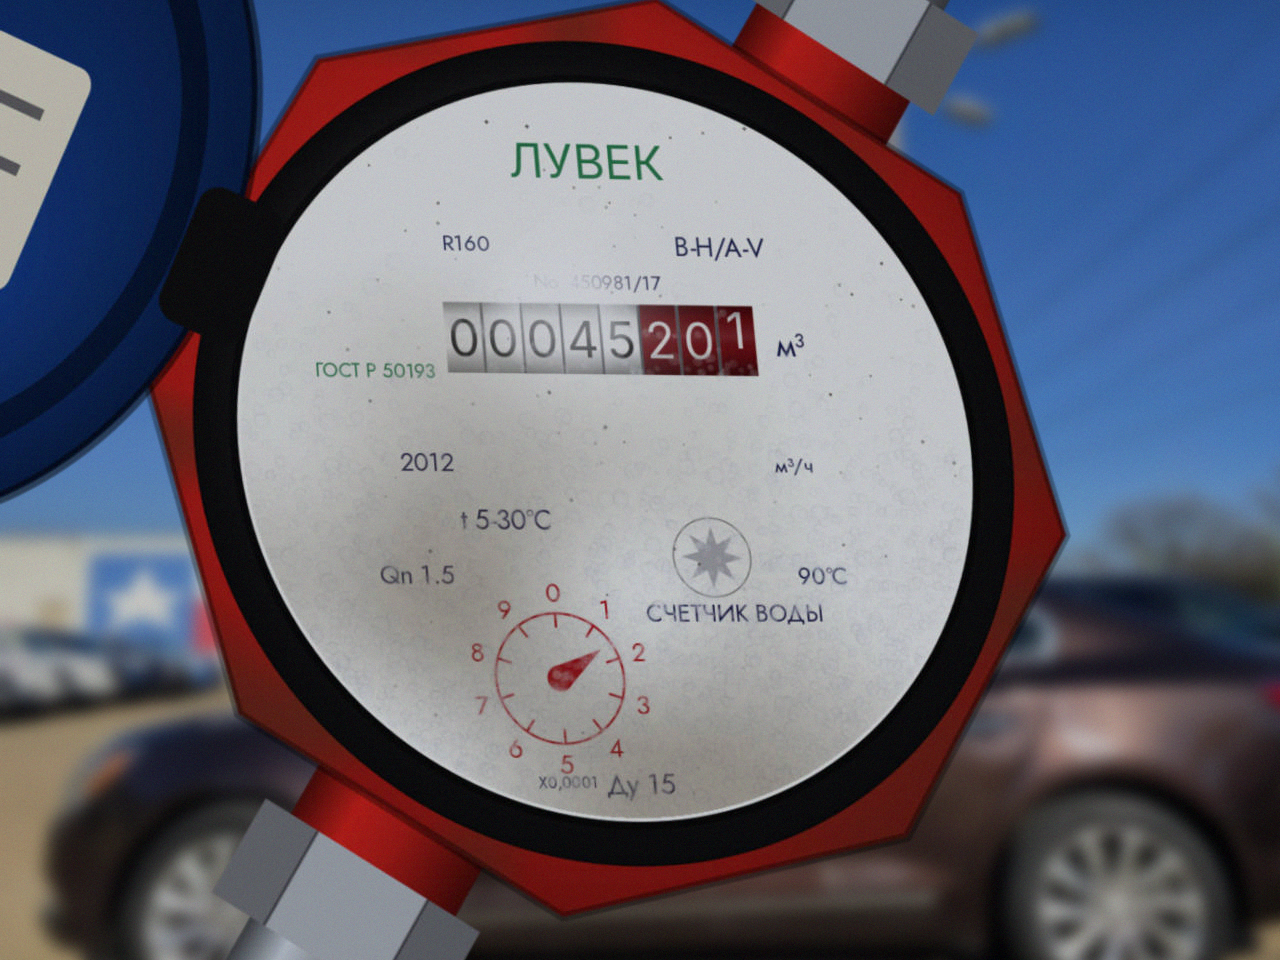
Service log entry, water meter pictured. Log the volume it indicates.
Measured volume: 45.2011 m³
